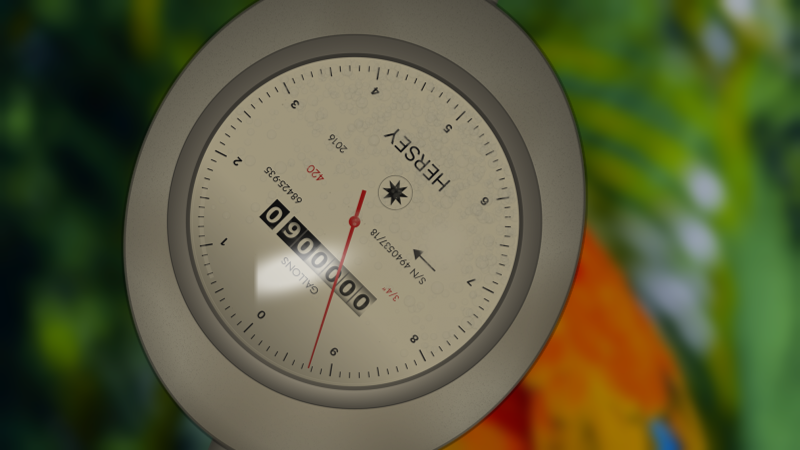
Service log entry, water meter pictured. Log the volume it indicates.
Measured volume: 59.2 gal
